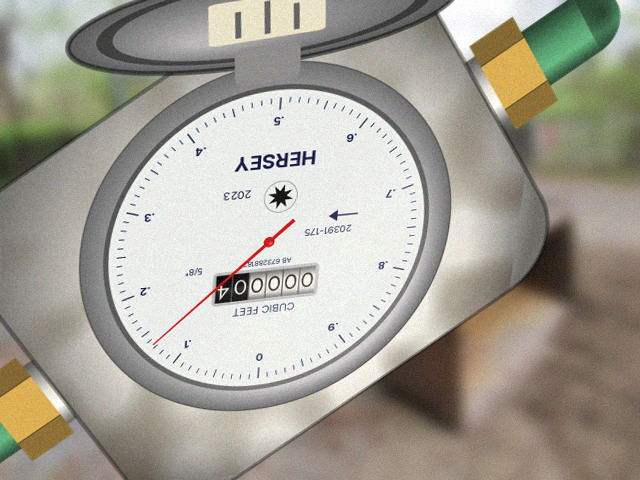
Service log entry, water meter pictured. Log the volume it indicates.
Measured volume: 4.13 ft³
